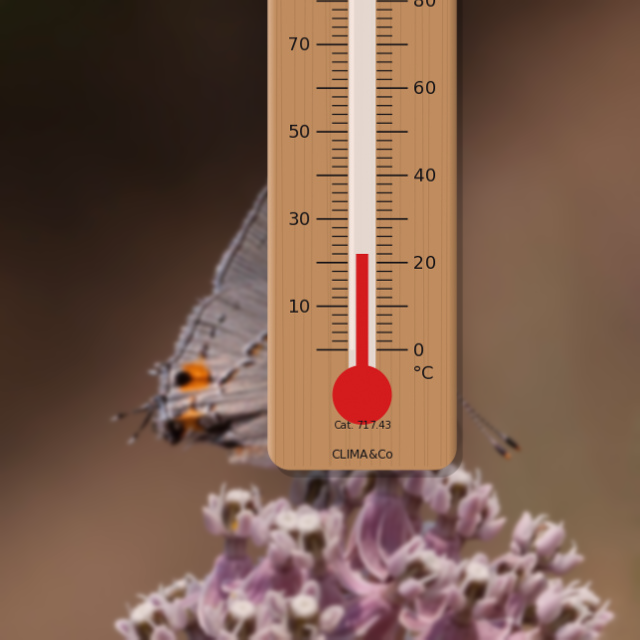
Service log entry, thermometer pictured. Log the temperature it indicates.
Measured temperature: 22 °C
